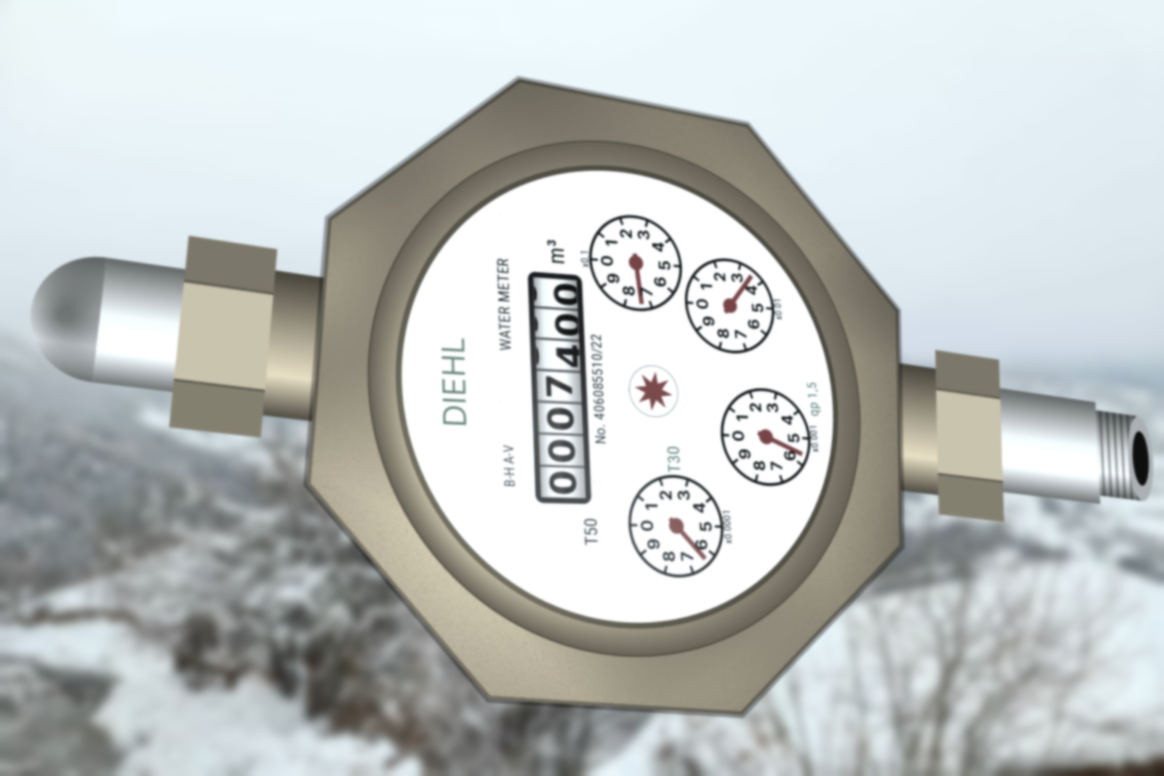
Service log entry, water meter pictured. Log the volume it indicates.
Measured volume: 7399.7356 m³
